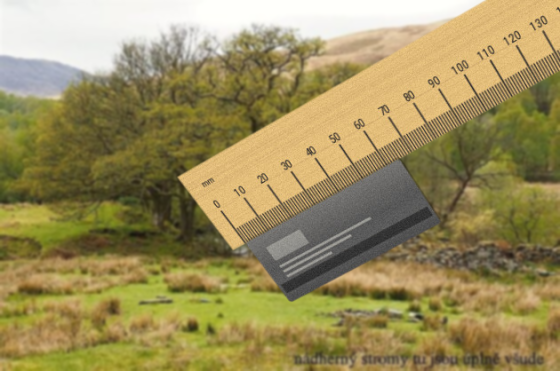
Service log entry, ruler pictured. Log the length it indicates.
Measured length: 65 mm
